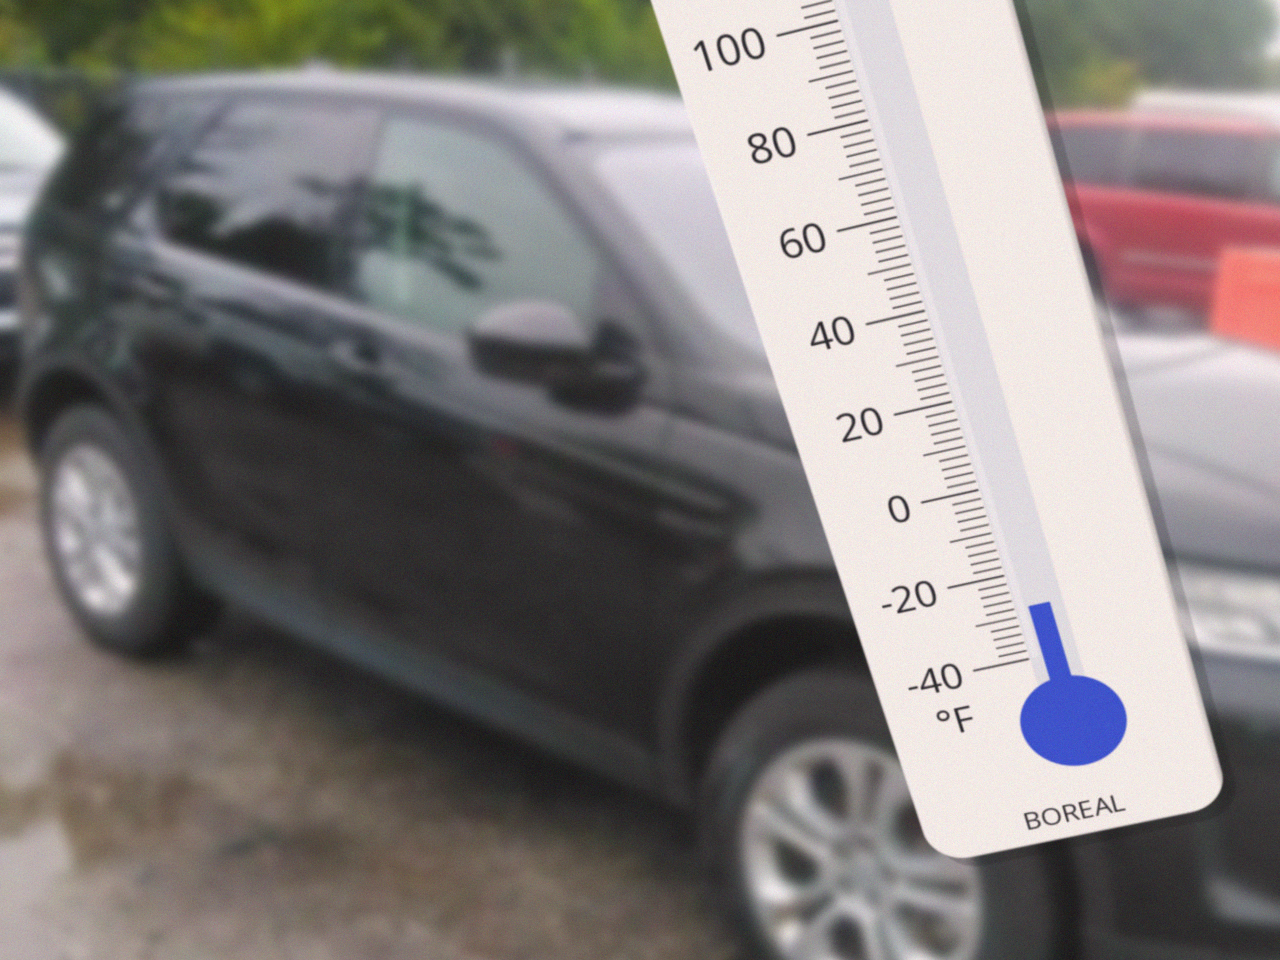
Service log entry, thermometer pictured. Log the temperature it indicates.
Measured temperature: -28 °F
